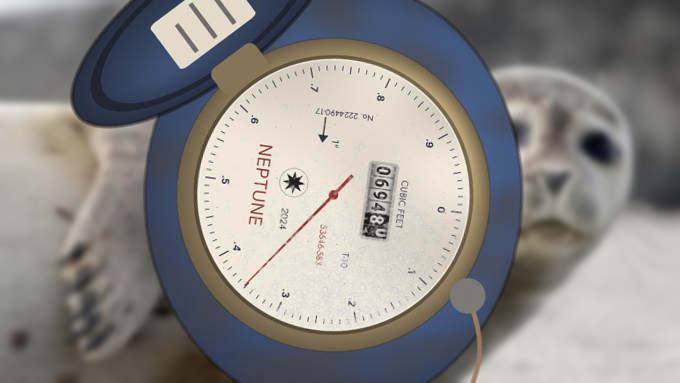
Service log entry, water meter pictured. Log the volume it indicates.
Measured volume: 69480.35 ft³
